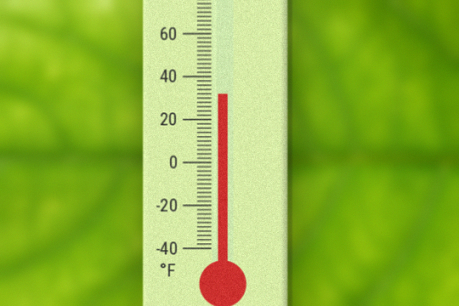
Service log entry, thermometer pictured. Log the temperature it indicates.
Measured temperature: 32 °F
